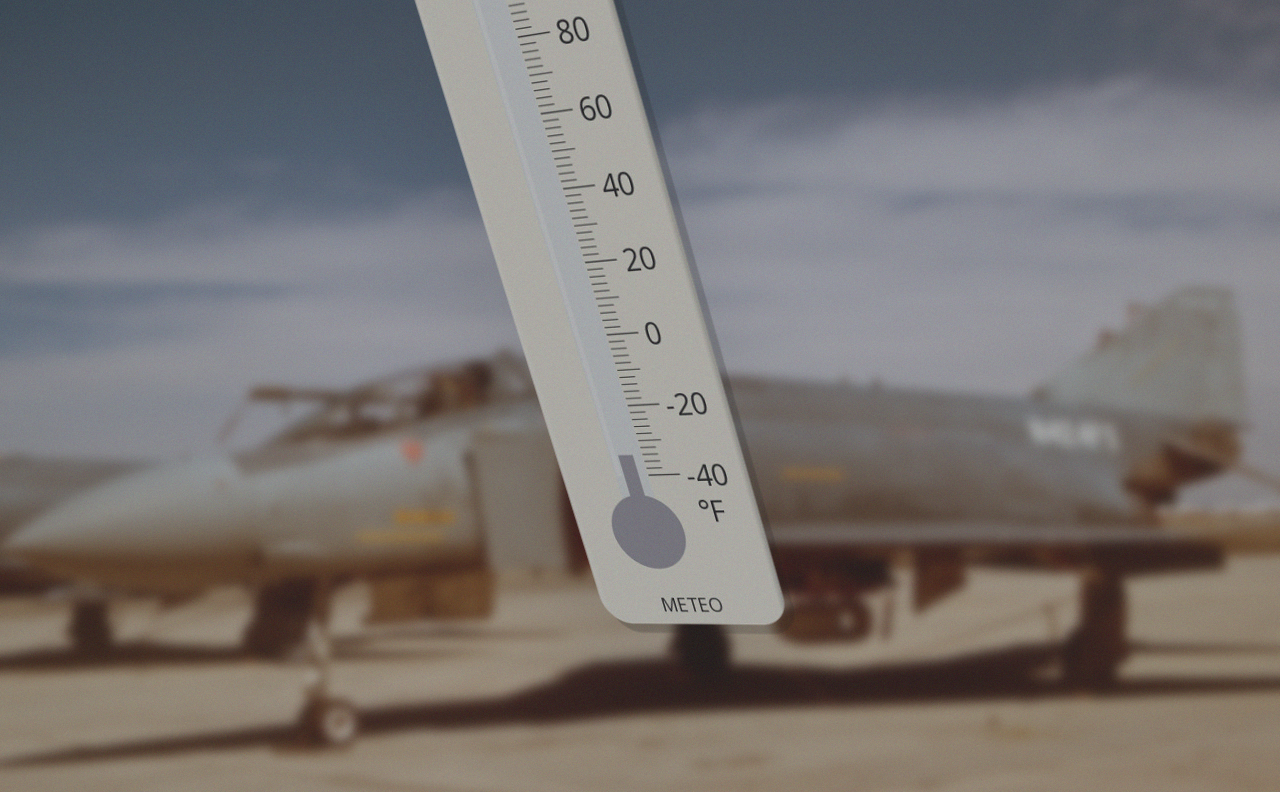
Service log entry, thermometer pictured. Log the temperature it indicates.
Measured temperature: -34 °F
